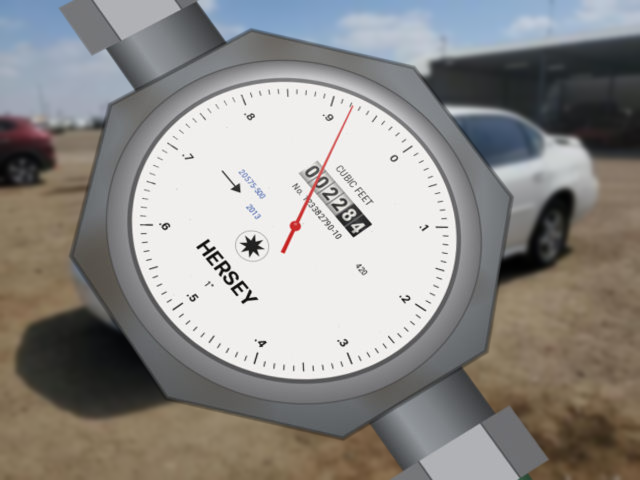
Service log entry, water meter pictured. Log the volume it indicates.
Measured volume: 2283.92 ft³
